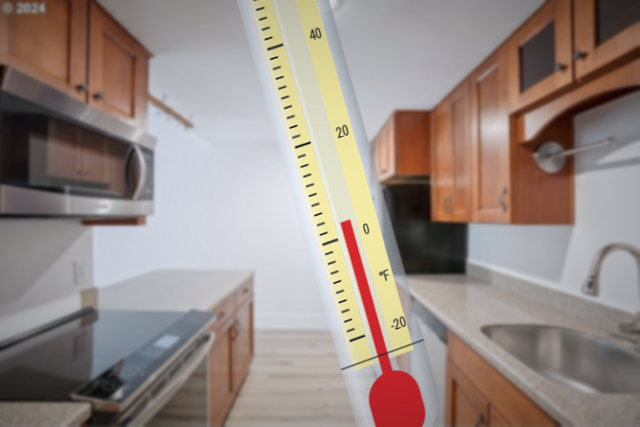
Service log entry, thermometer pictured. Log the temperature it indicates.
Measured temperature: 3 °F
